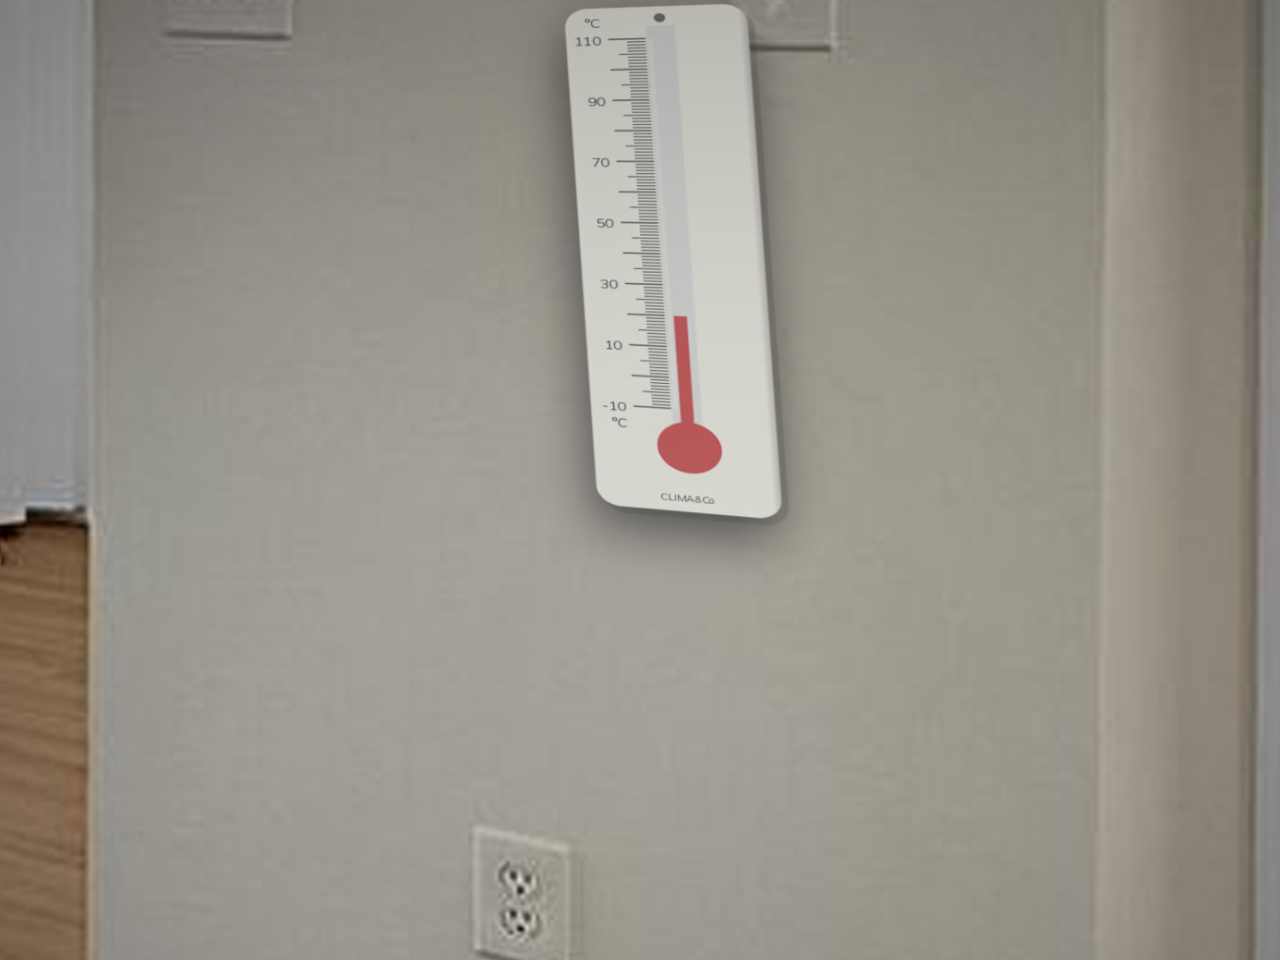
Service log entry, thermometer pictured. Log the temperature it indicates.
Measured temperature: 20 °C
